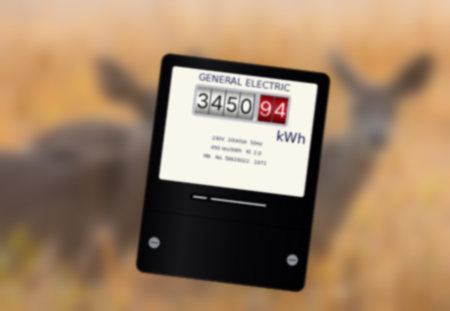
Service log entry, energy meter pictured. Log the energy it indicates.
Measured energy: 3450.94 kWh
